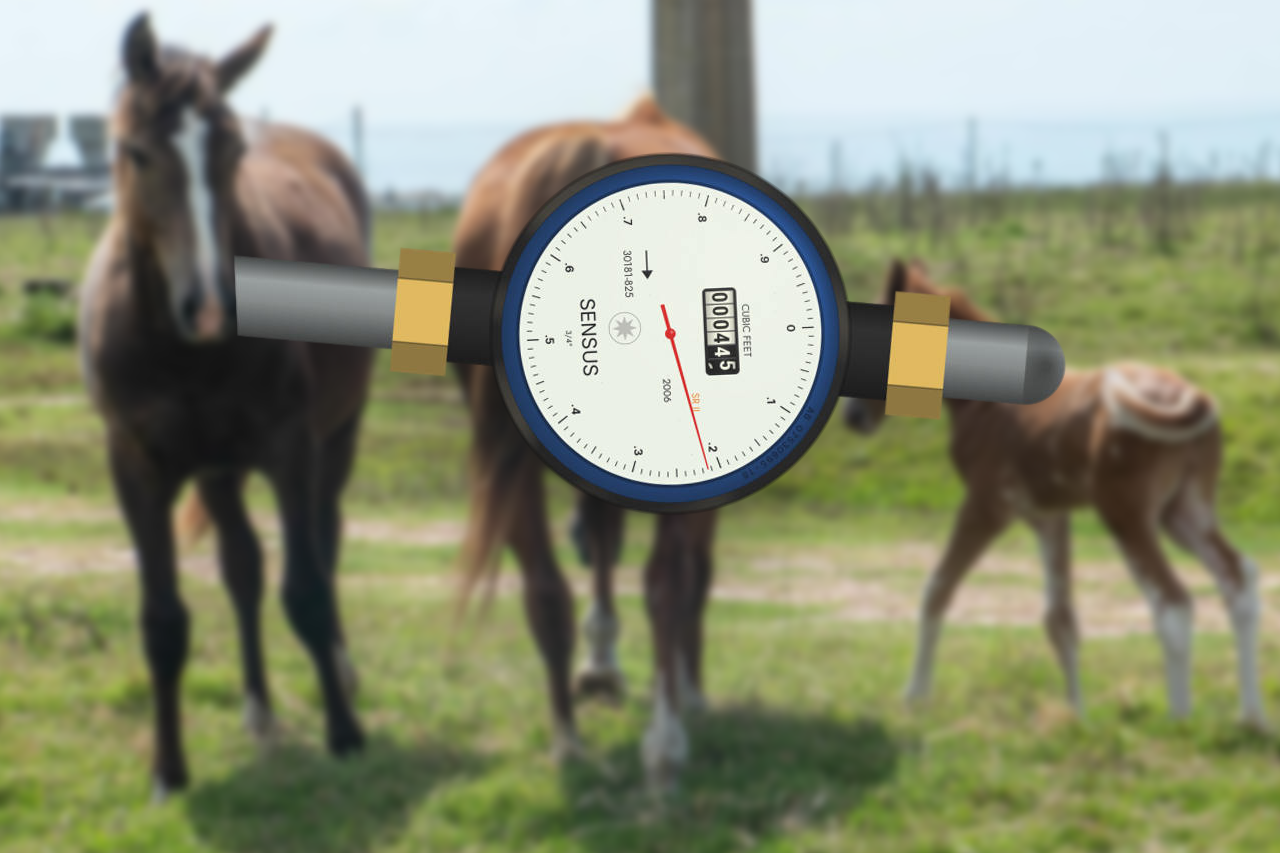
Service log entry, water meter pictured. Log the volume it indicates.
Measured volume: 445.21 ft³
